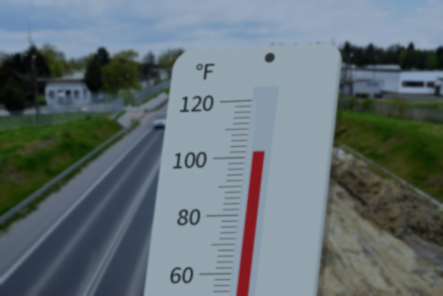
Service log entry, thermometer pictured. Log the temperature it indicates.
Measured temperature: 102 °F
